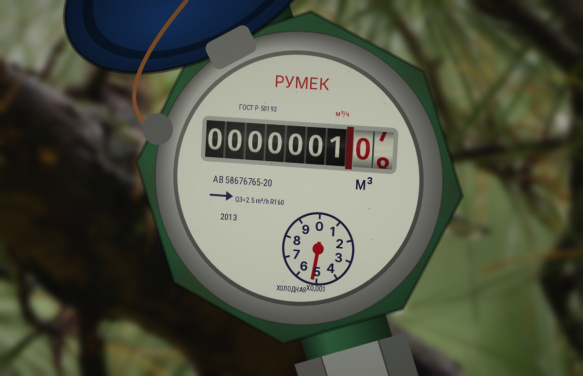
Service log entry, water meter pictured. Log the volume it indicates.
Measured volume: 1.075 m³
